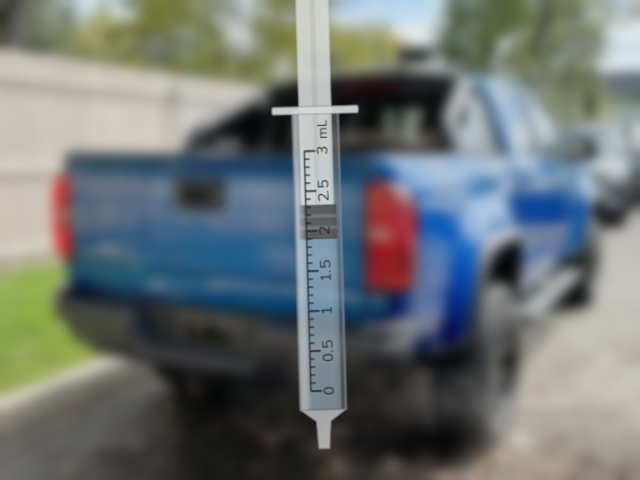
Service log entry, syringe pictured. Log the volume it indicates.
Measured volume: 1.9 mL
